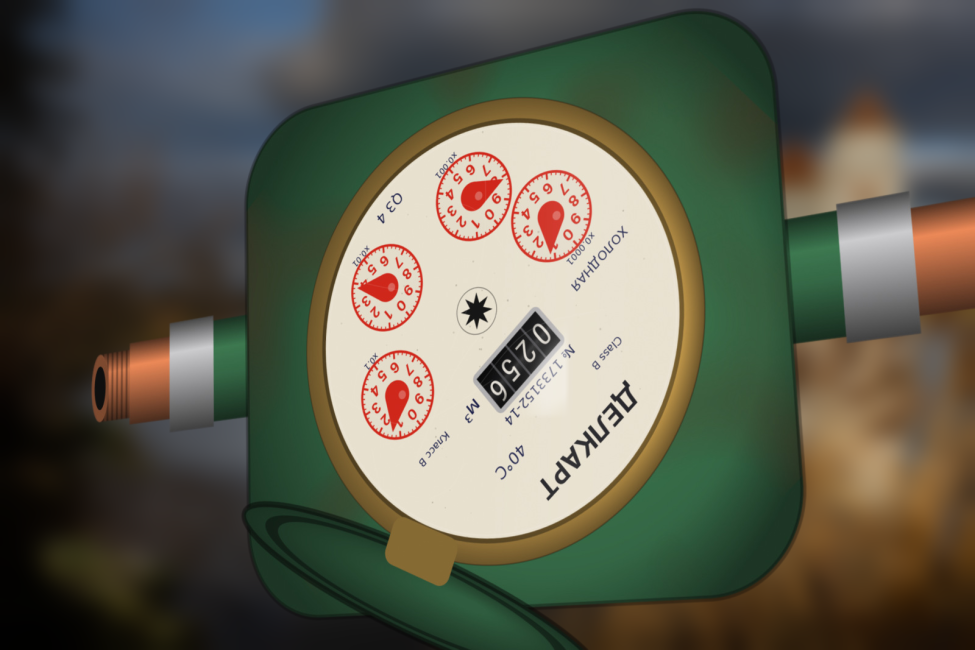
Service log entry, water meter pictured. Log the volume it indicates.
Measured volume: 256.1381 m³
